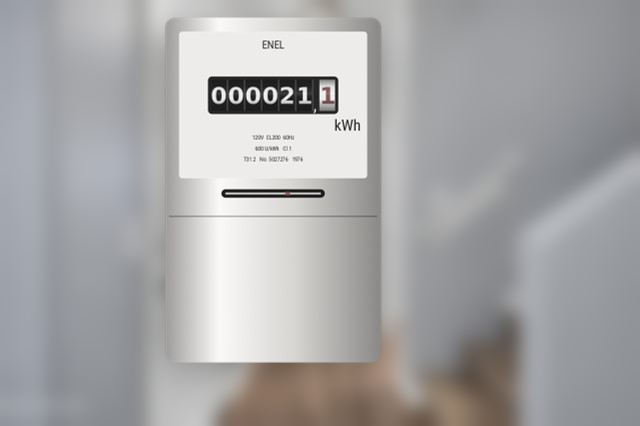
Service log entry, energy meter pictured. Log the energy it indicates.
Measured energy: 21.1 kWh
